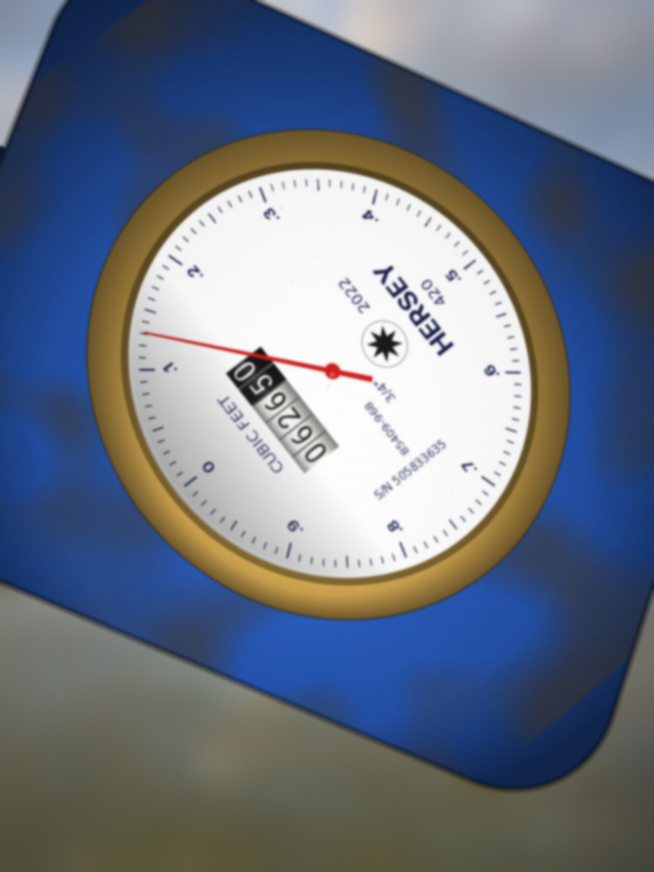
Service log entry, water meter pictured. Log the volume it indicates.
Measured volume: 62650.13 ft³
